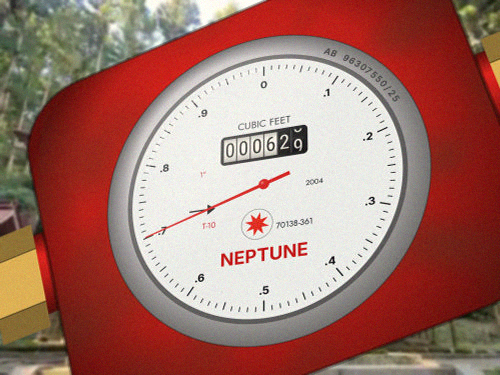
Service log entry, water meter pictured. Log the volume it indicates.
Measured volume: 628.70 ft³
